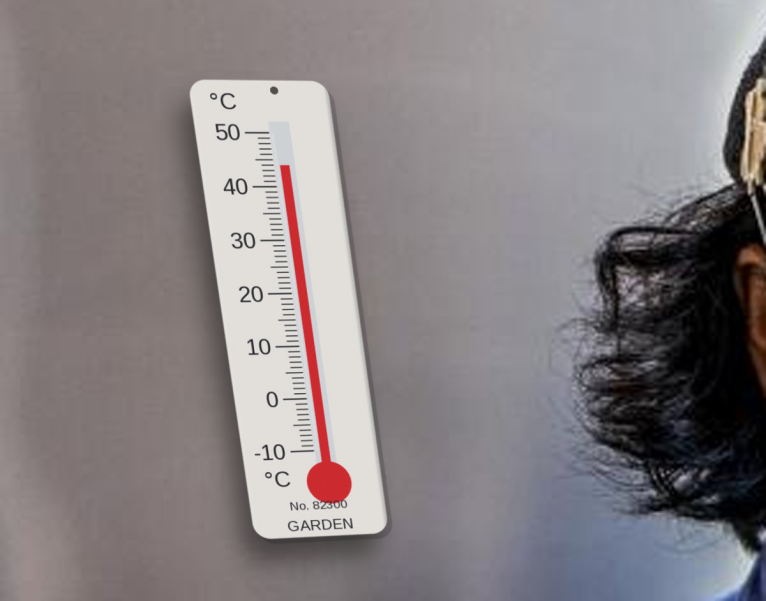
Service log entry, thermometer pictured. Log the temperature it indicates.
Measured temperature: 44 °C
